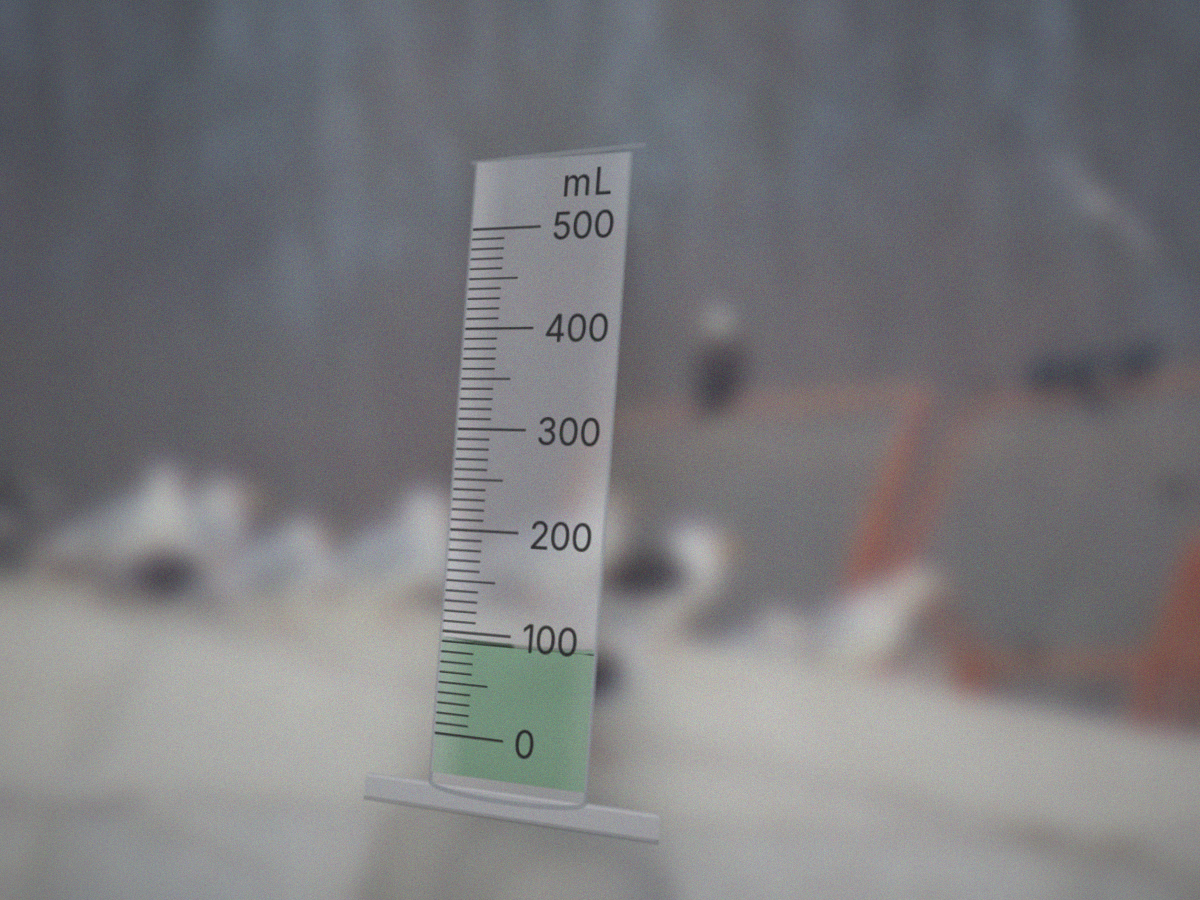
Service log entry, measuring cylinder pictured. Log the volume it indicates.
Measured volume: 90 mL
